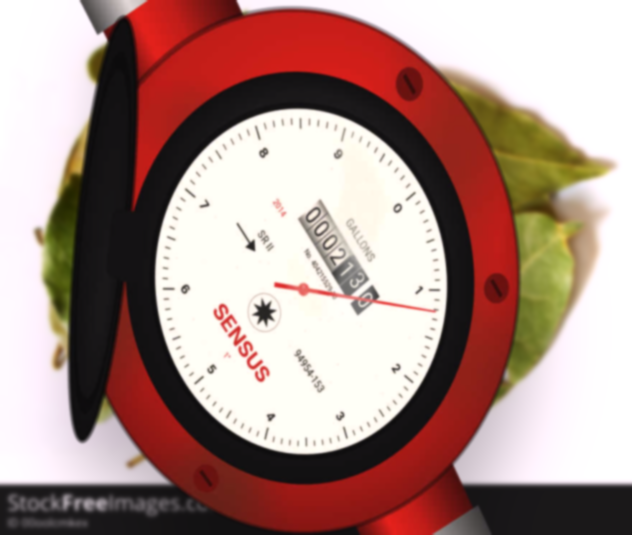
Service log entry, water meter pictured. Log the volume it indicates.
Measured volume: 2131.2 gal
